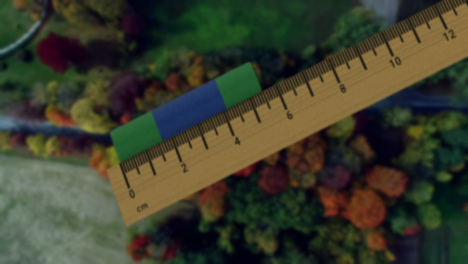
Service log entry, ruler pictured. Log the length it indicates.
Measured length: 5.5 cm
